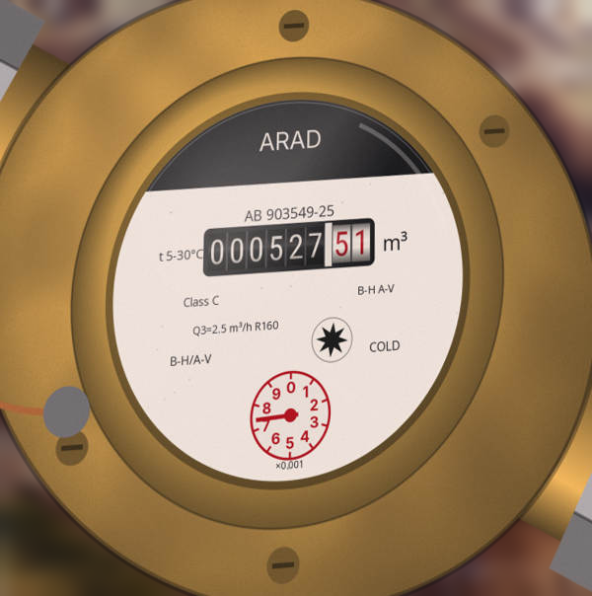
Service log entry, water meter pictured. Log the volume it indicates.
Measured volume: 527.517 m³
